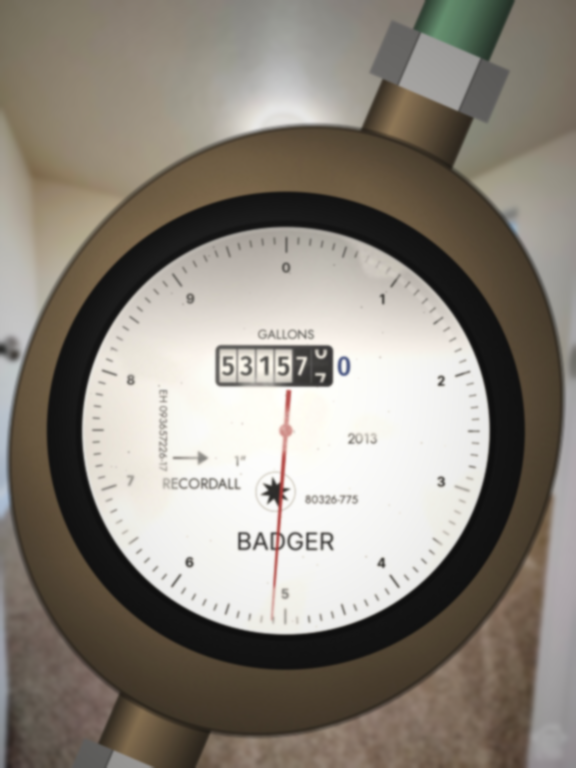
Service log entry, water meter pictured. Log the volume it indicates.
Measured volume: 5315765.1 gal
